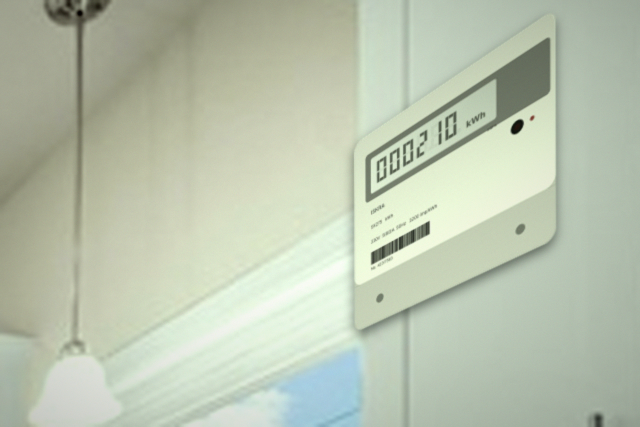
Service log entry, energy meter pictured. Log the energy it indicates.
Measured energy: 210 kWh
